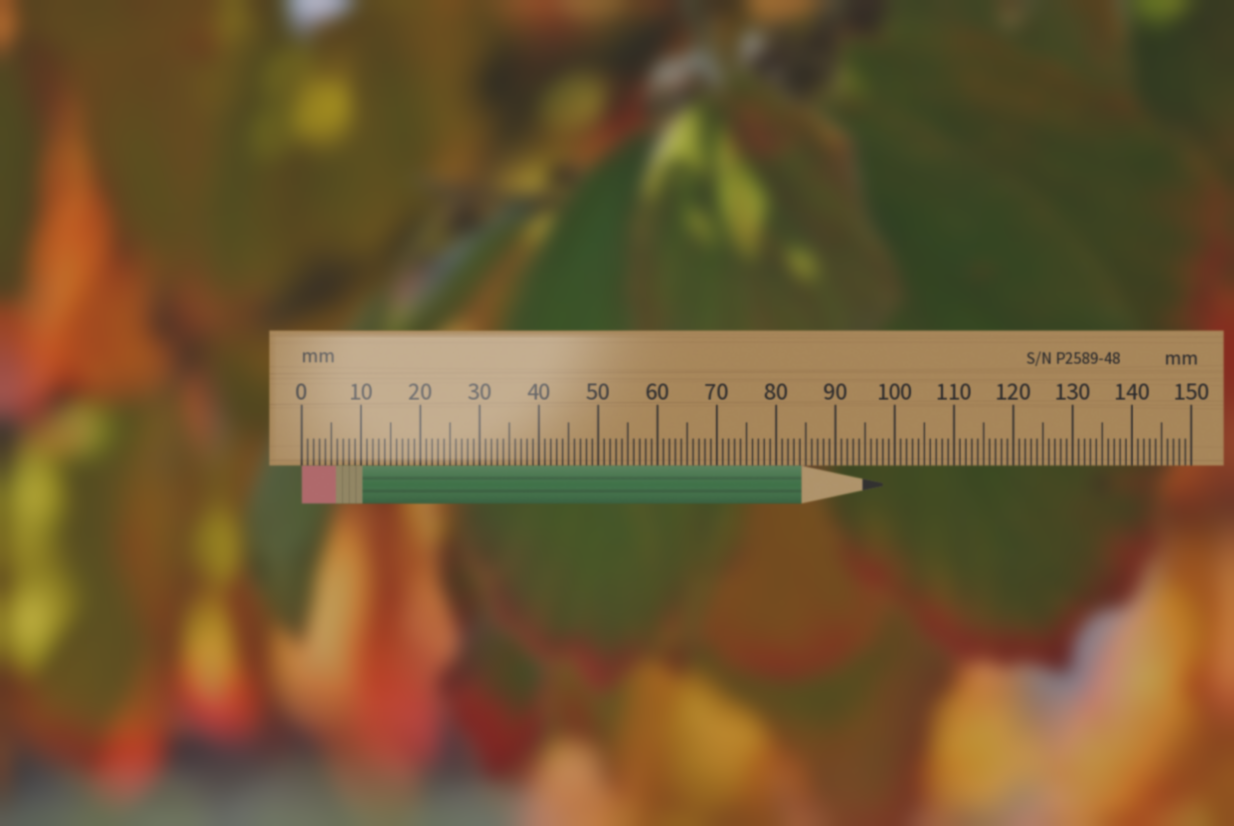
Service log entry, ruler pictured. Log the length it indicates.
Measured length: 98 mm
